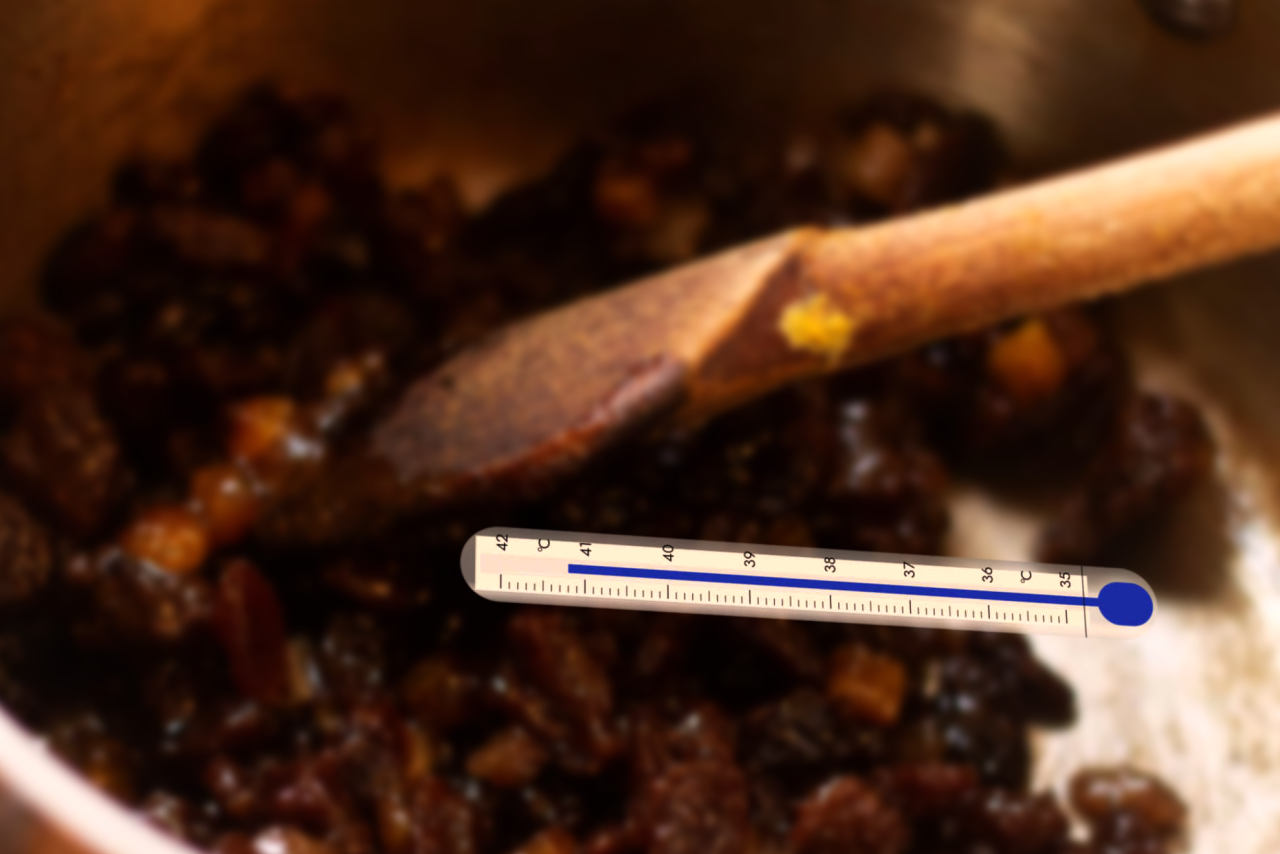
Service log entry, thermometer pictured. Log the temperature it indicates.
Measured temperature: 41.2 °C
